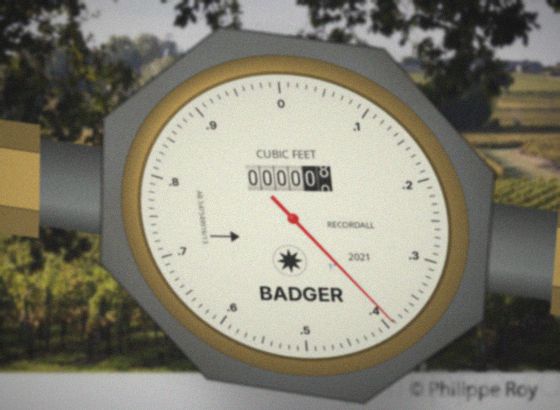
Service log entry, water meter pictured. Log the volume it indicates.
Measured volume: 8.39 ft³
